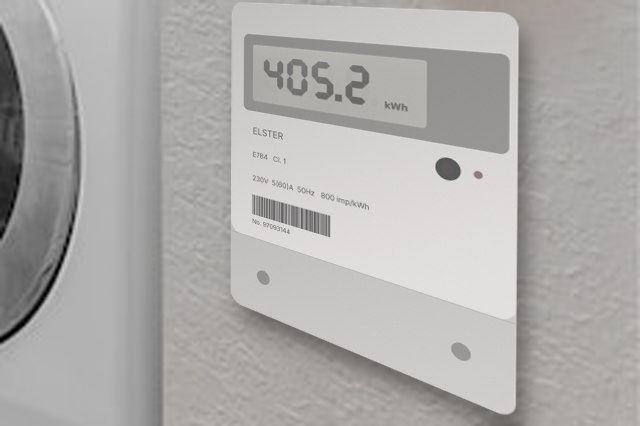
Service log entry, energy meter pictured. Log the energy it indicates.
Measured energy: 405.2 kWh
